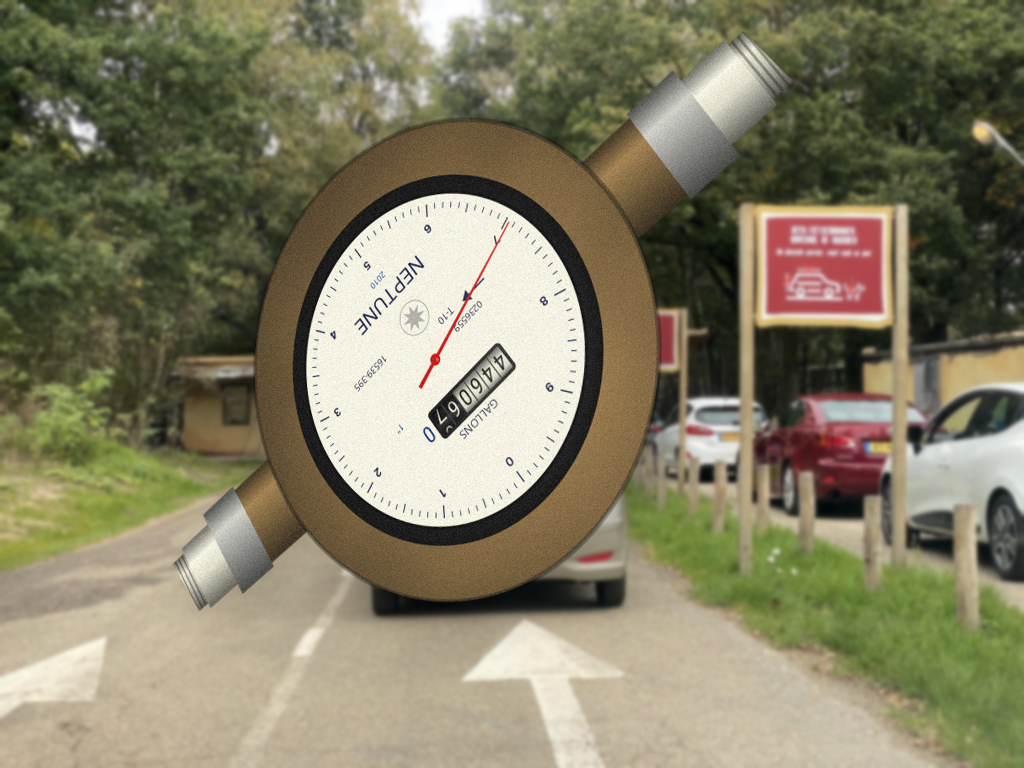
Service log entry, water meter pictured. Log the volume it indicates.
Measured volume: 4460667.0 gal
